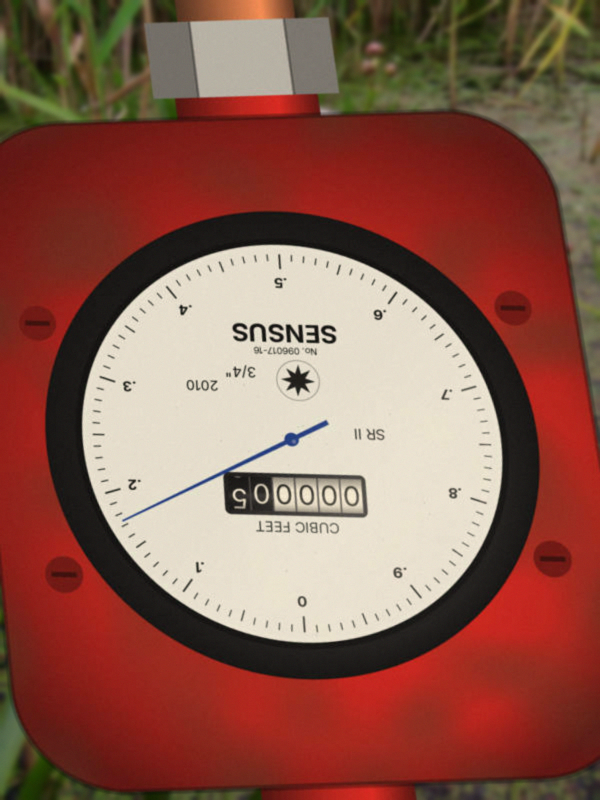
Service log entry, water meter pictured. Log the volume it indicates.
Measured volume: 5.17 ft³
